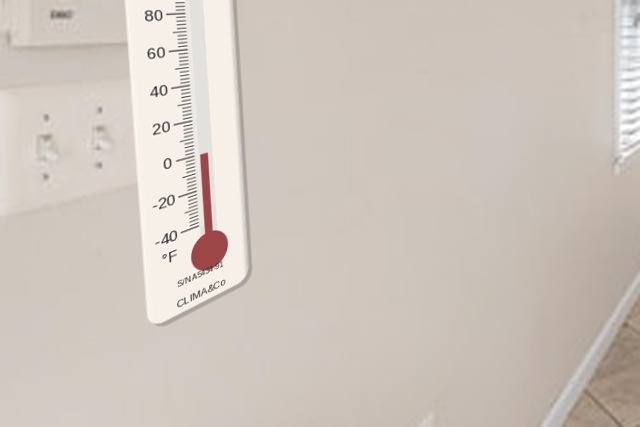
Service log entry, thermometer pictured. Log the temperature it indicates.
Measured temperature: 0 °F
